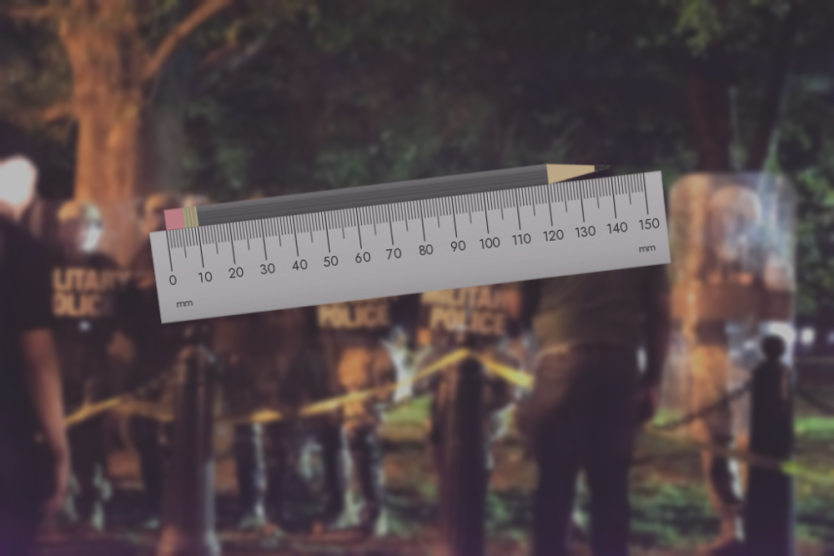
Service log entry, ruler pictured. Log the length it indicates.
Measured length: 140 mm
